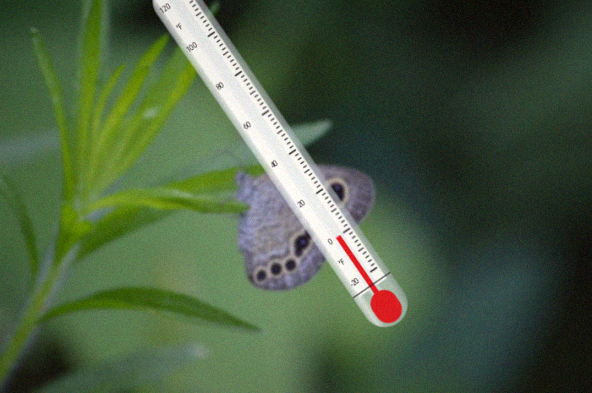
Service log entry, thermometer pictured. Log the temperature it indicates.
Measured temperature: 0 °F
